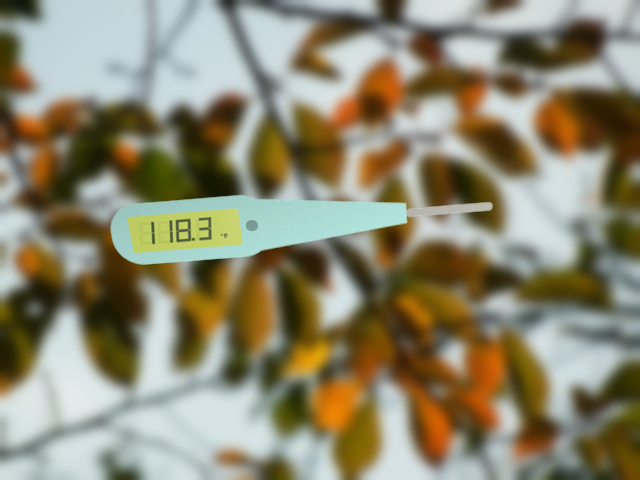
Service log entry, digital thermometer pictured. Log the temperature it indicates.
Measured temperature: 118.3 °F
